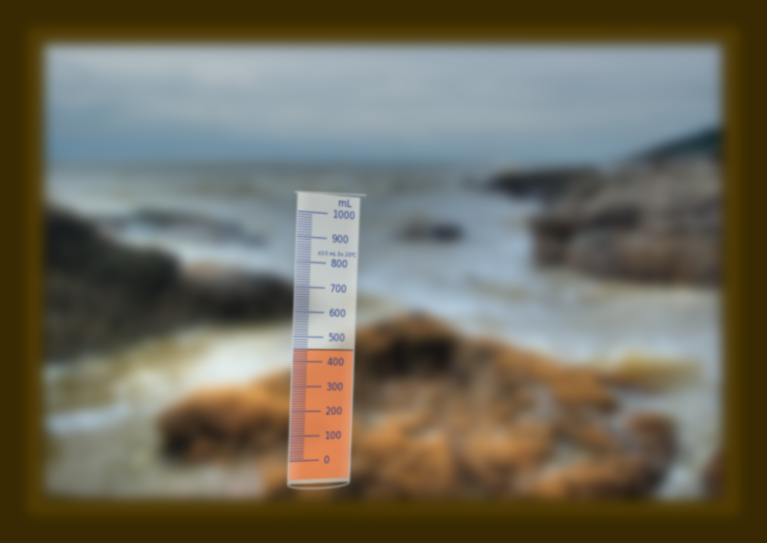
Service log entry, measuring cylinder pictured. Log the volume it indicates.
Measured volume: 450 mL
